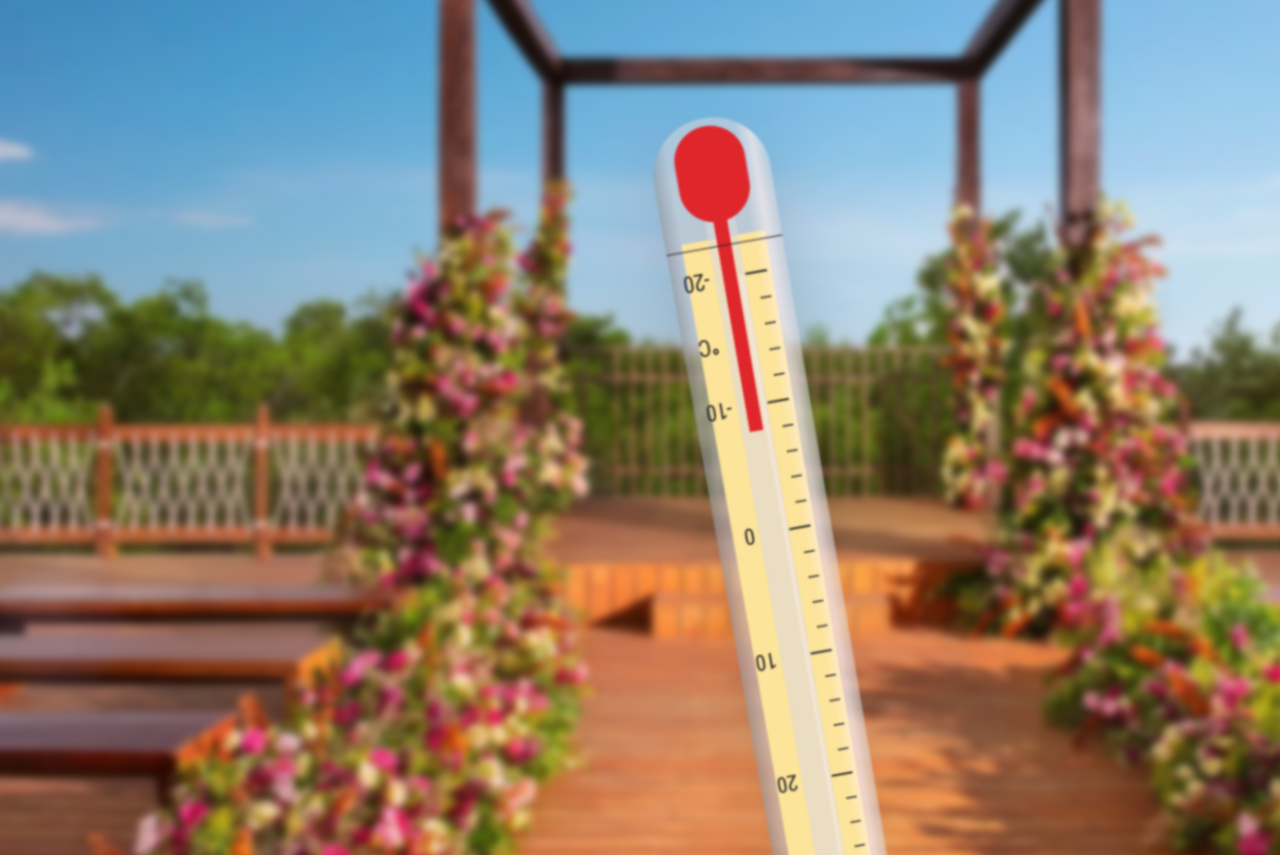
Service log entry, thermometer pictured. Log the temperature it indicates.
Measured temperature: -8 °C
